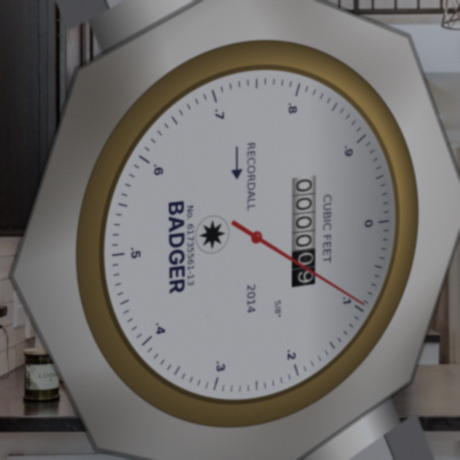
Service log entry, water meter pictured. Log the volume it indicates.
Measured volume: 9.09 ft³
